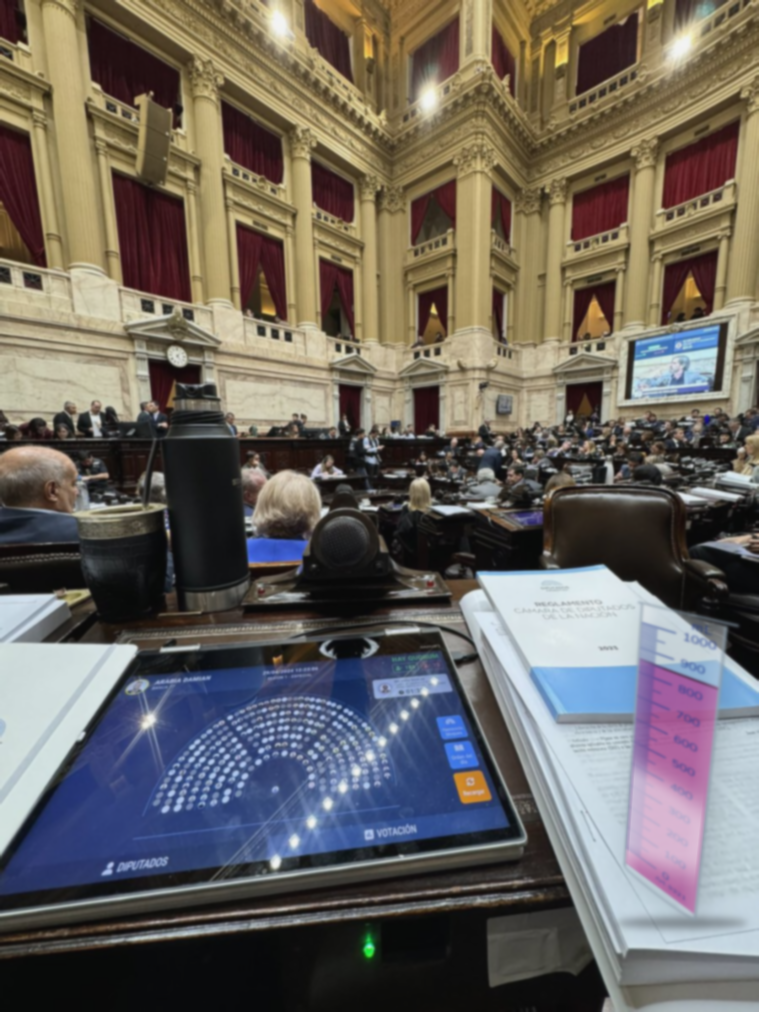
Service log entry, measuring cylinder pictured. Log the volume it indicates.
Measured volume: 850 mL
